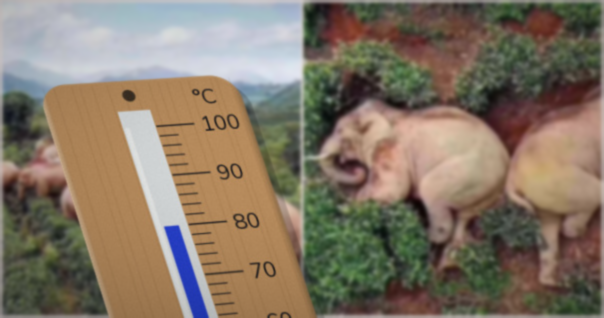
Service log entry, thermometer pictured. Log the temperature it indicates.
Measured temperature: 80 °C
